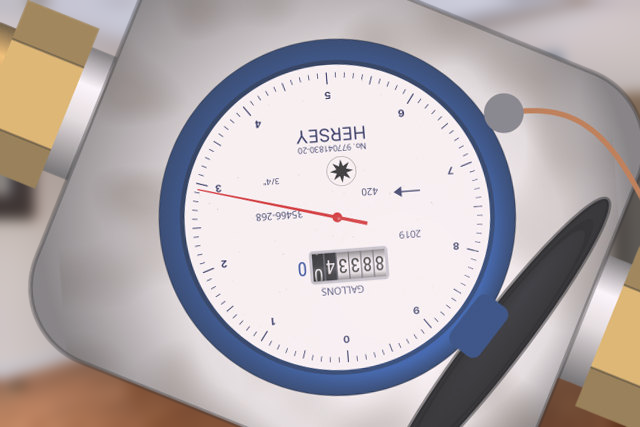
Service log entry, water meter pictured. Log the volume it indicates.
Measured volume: 8833402.9 gal
